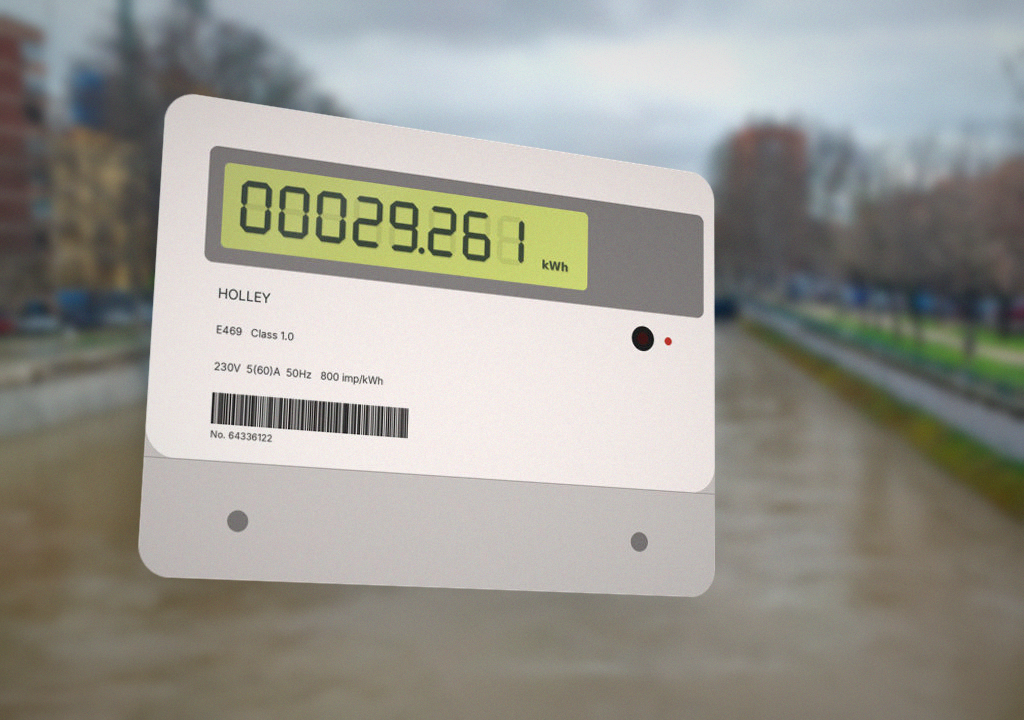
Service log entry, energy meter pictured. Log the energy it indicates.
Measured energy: 29.261 kWh
